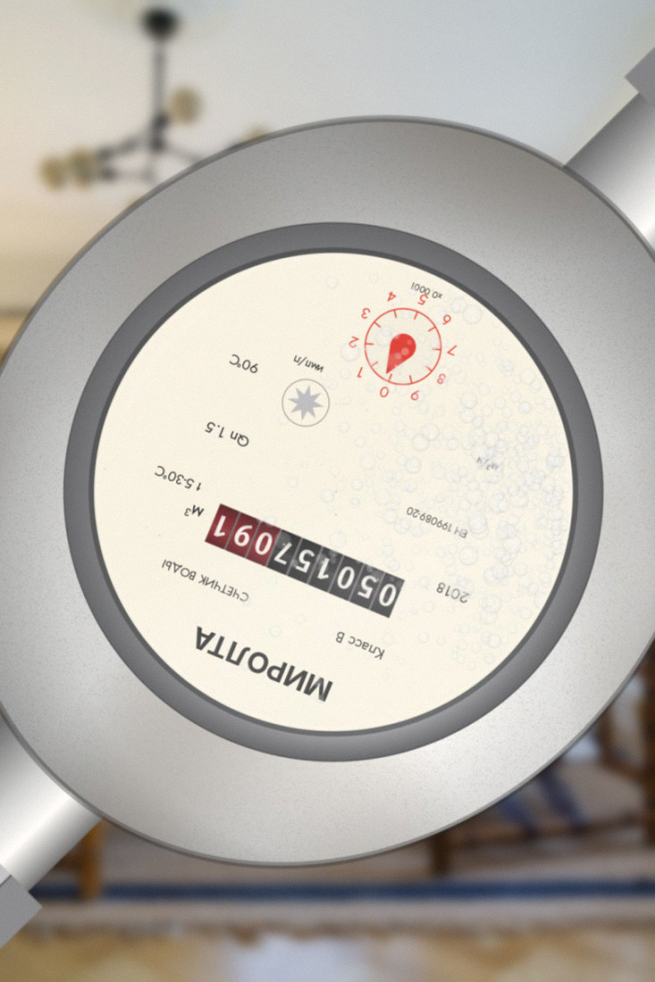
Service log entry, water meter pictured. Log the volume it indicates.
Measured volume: 50157.0910 m³
